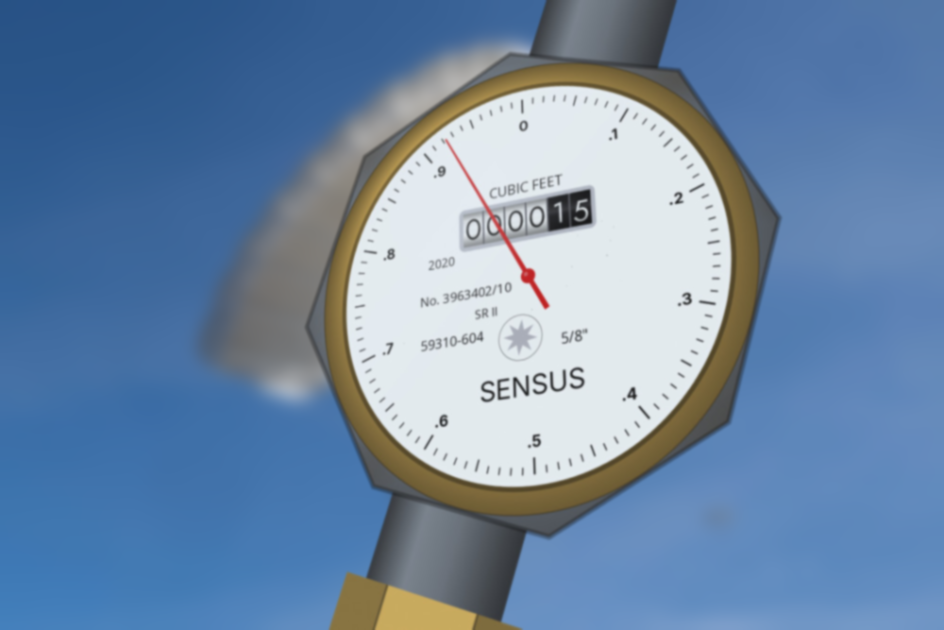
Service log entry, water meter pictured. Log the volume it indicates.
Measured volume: 14.92 ft³
